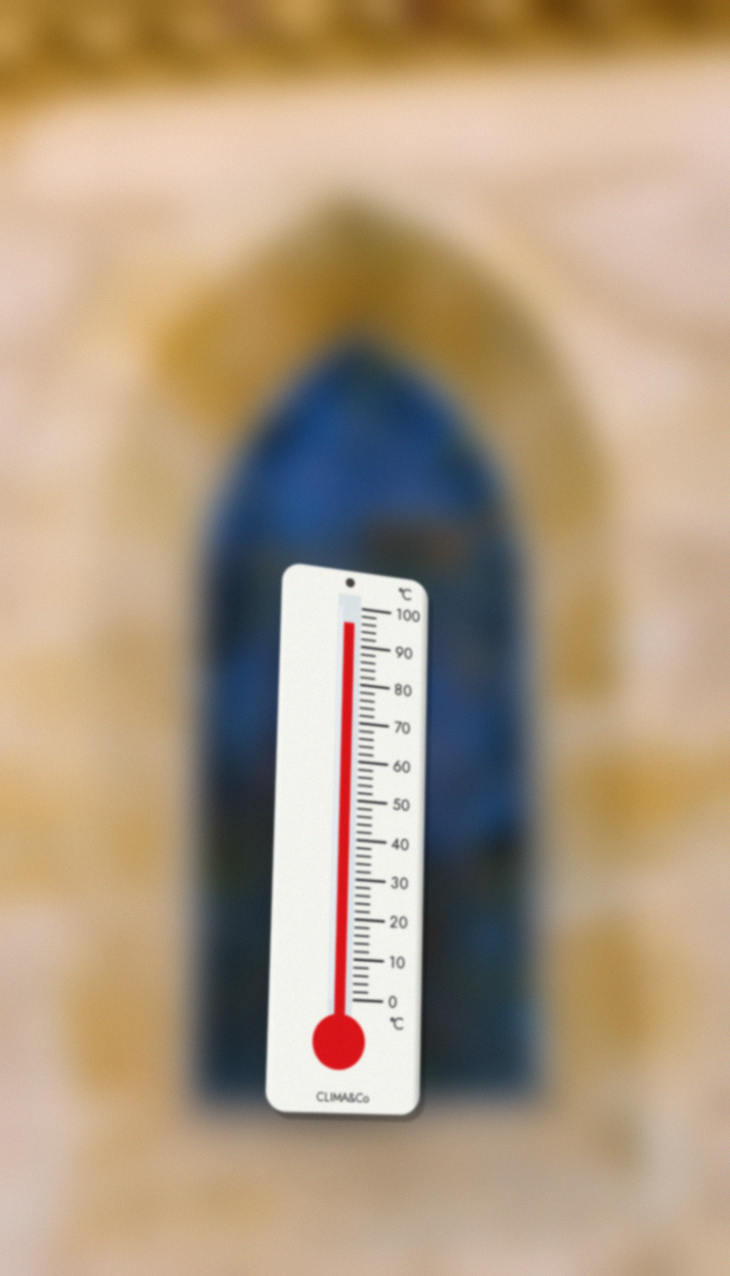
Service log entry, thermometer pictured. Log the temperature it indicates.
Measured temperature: 96 °C
